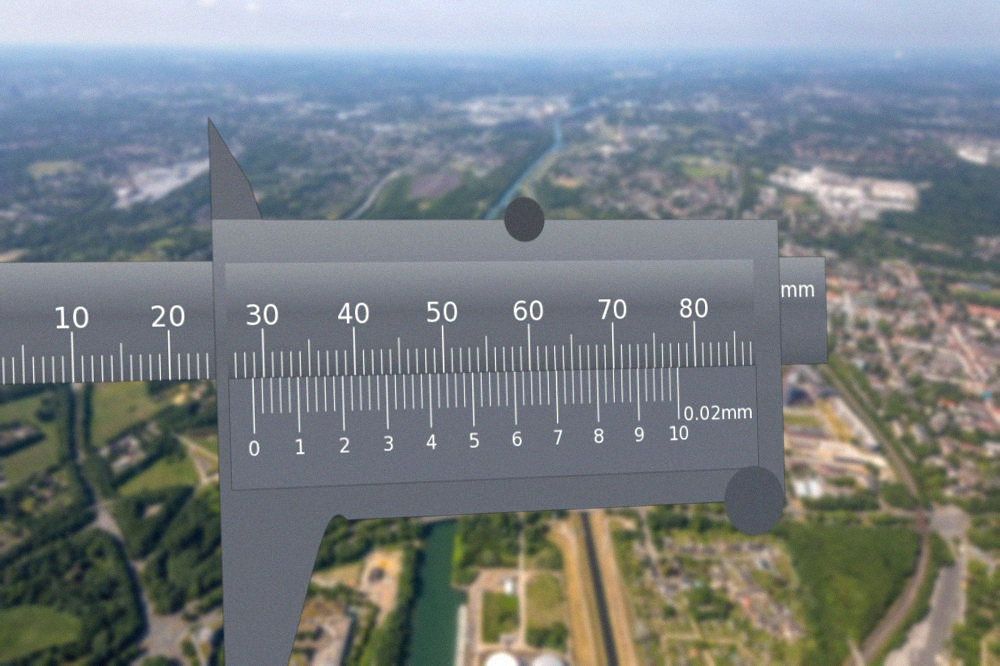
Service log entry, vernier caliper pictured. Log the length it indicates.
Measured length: 28.8 mm
